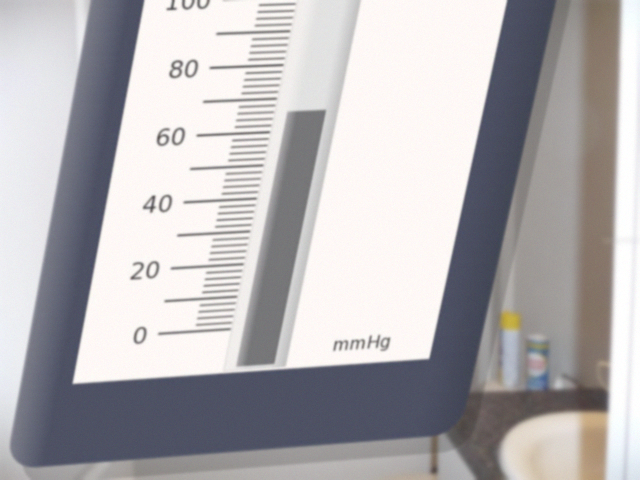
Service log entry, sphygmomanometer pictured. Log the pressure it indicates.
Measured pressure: 66 mmHg
